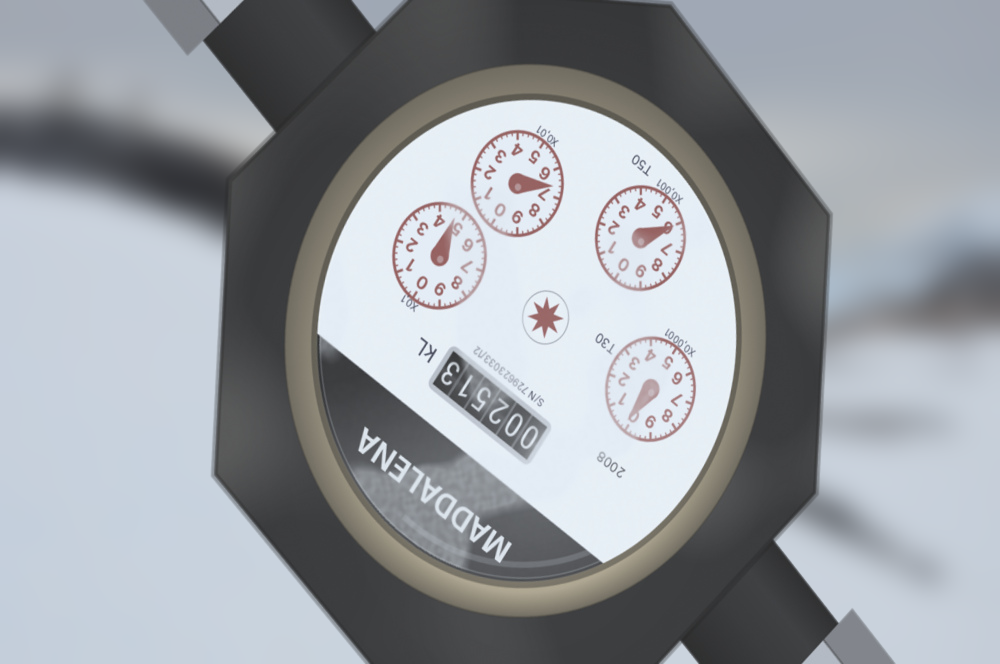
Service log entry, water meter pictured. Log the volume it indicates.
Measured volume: 2513.4660 kL
